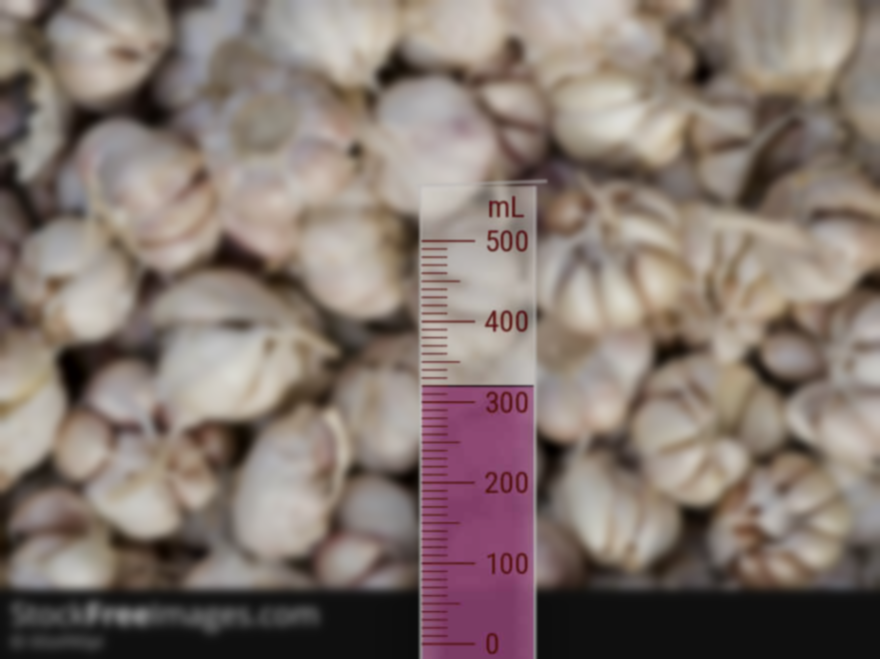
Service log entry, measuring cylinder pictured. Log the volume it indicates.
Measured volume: 320 mL
